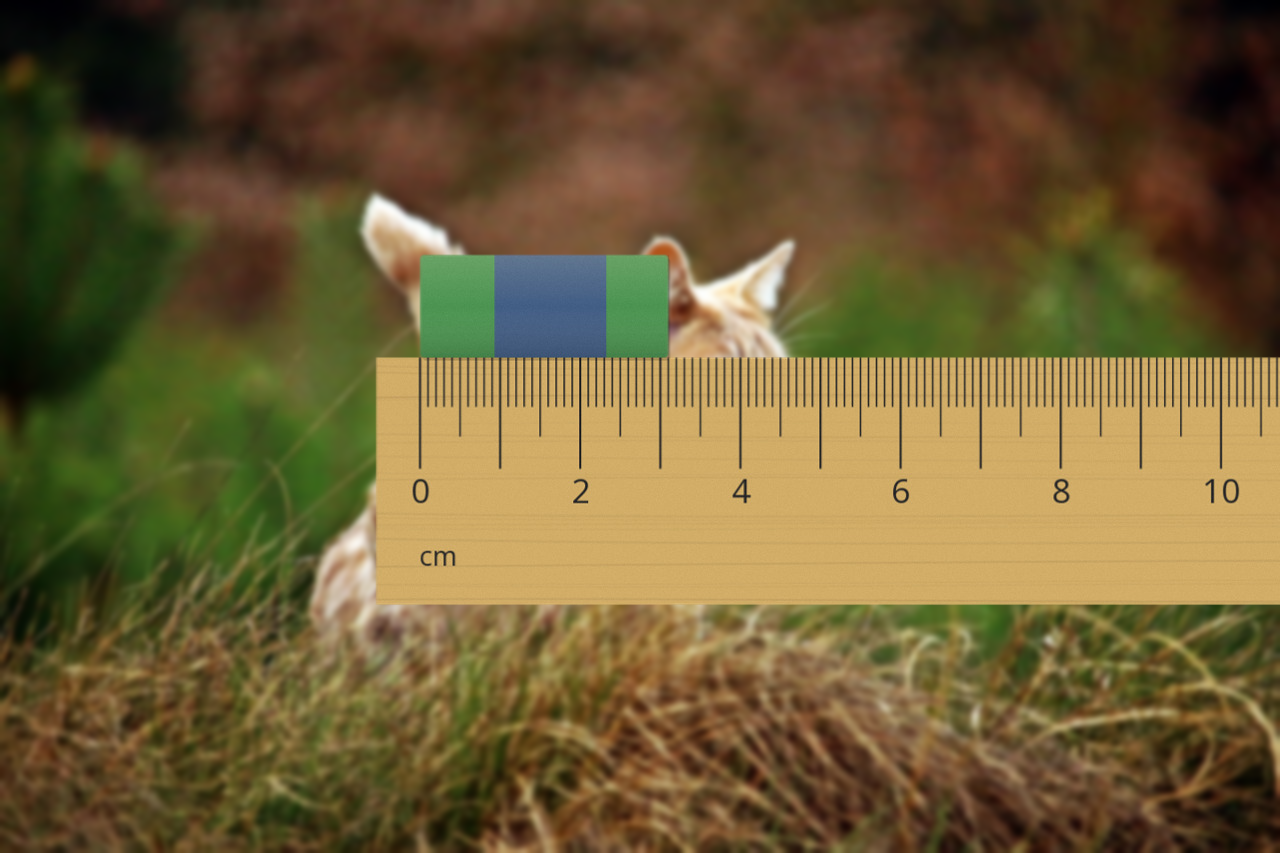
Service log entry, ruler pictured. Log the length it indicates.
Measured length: 3.1 cm
